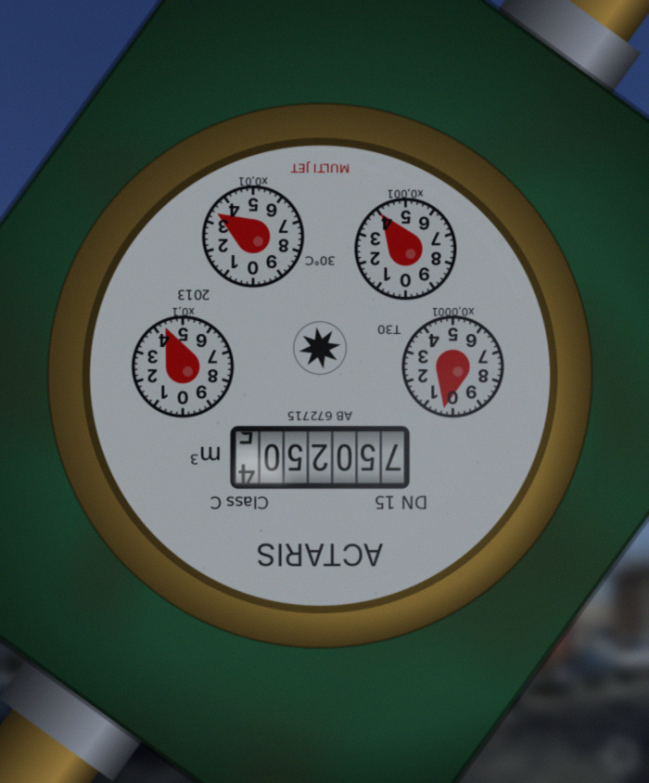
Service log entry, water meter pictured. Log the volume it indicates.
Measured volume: 7502504.4340 m³
